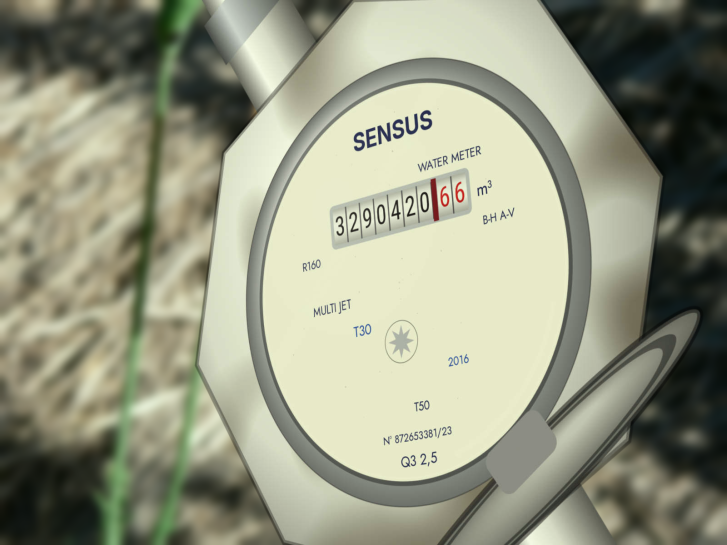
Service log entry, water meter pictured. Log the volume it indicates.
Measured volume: 3290420.66 m³
